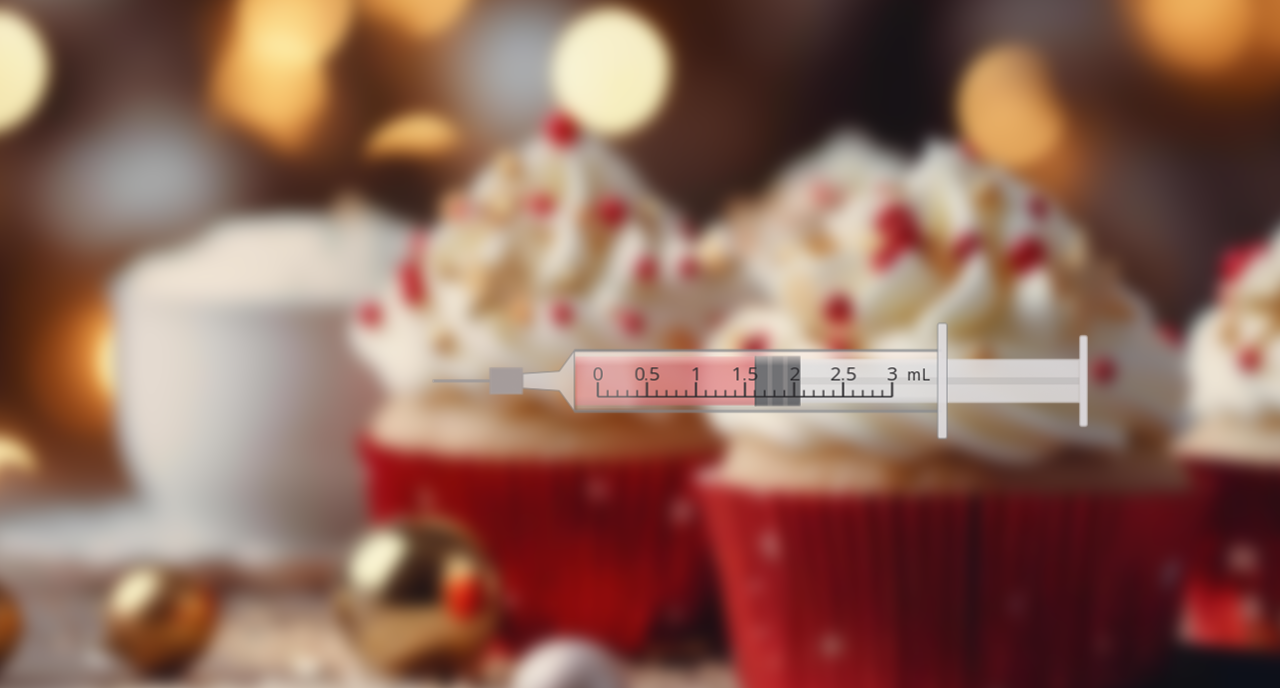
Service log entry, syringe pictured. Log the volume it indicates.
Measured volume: 1.6 mL
